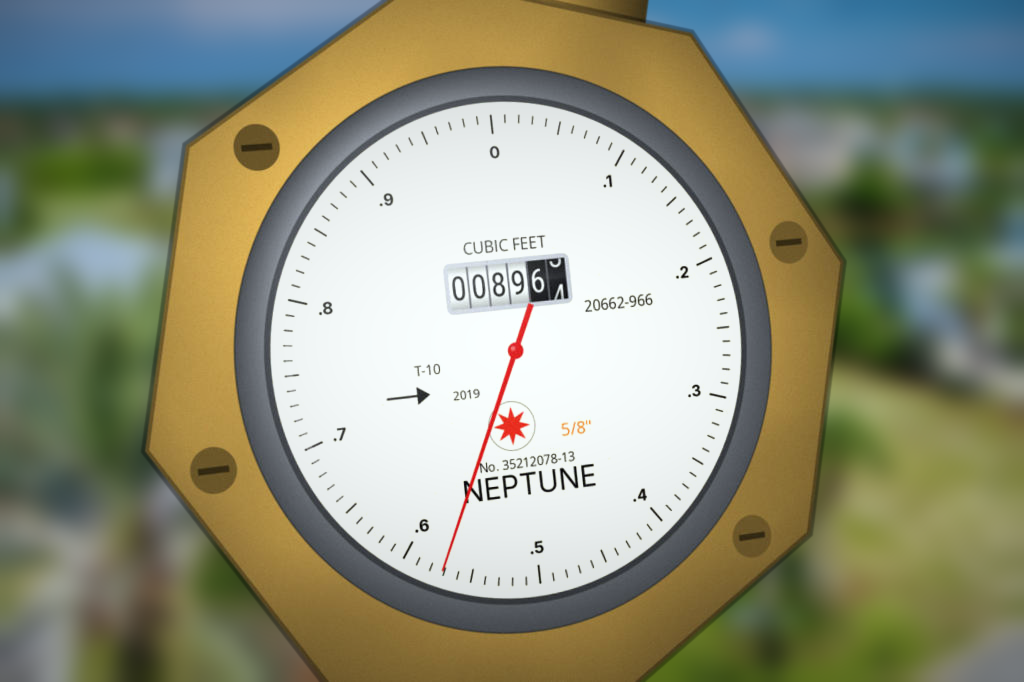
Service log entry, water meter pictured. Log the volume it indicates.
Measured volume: 8963.57 ft³
